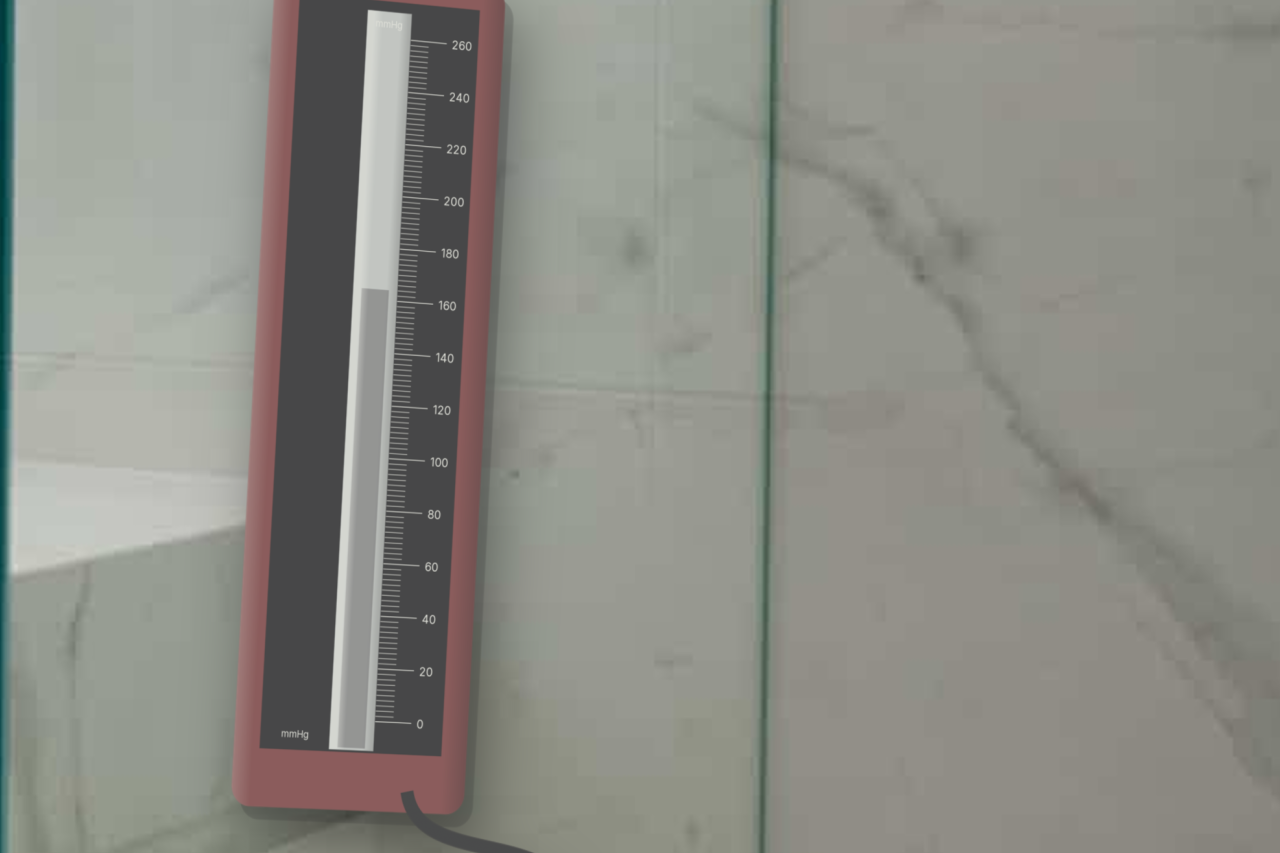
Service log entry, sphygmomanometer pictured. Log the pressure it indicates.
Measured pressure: 164 mmHg
